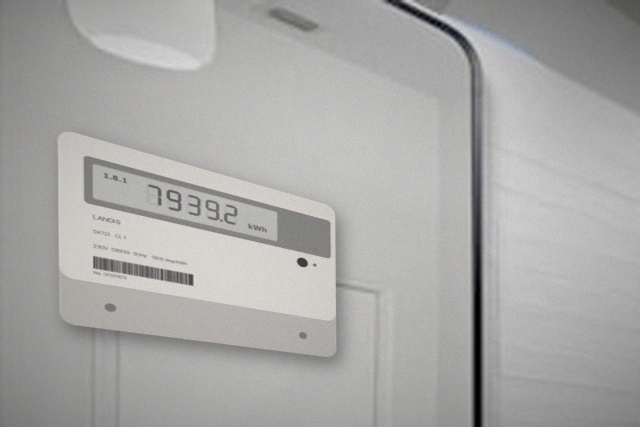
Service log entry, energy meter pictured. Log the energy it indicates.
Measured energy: 7939.2 kWh
